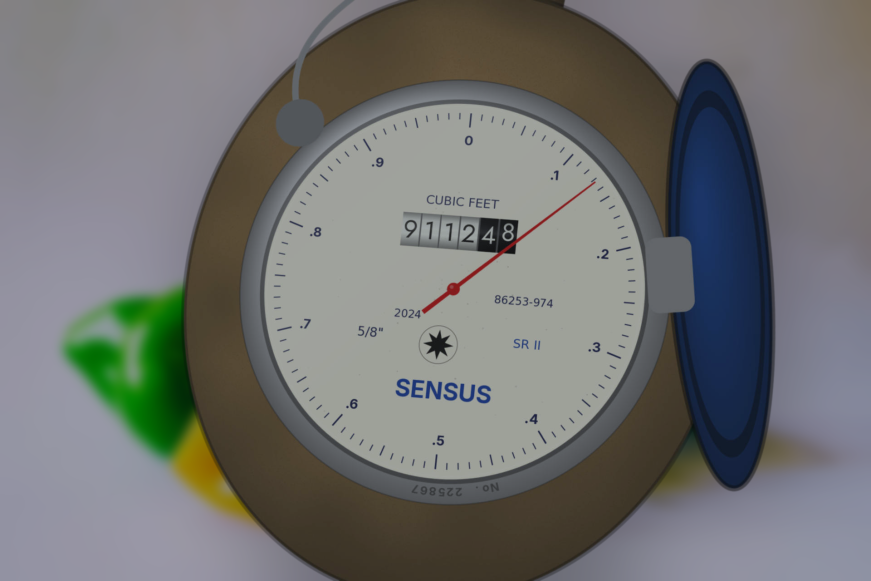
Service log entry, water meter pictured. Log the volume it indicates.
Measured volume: 911248.13 ft³
